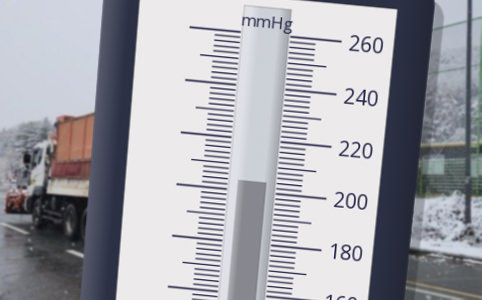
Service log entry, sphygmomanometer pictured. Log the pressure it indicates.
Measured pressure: 204 mmHg
